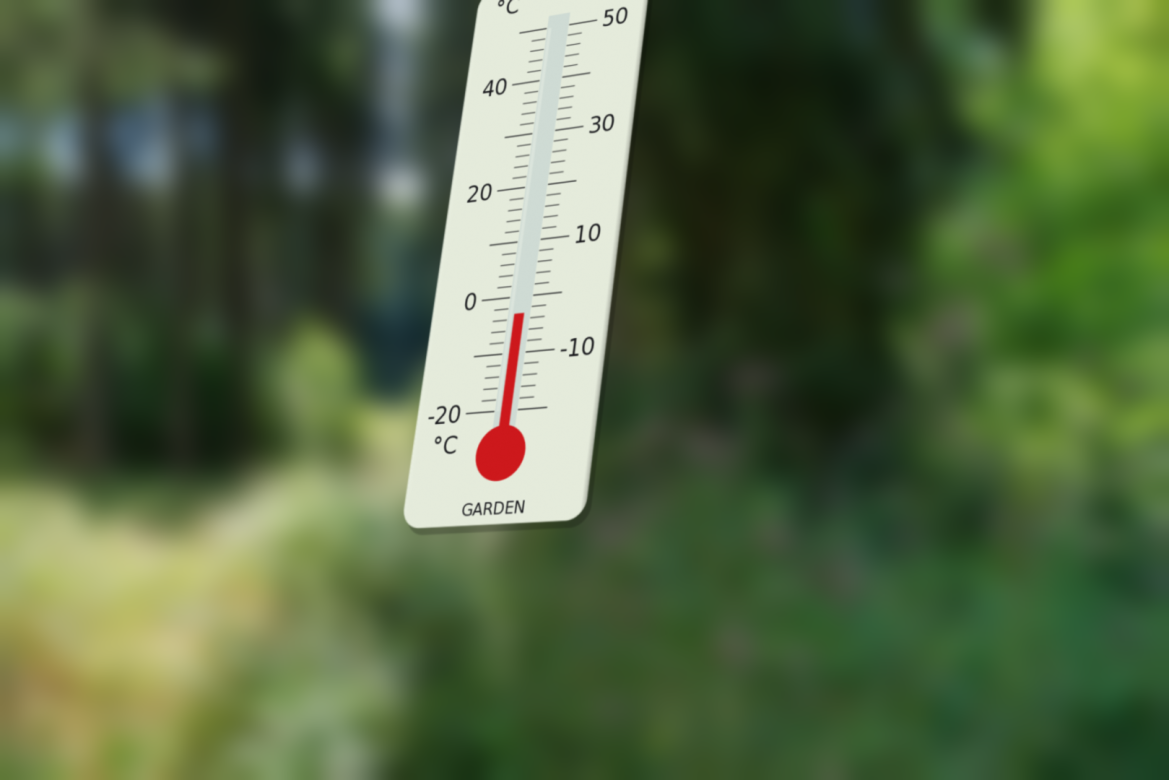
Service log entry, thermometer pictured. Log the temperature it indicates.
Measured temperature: -3 °C
